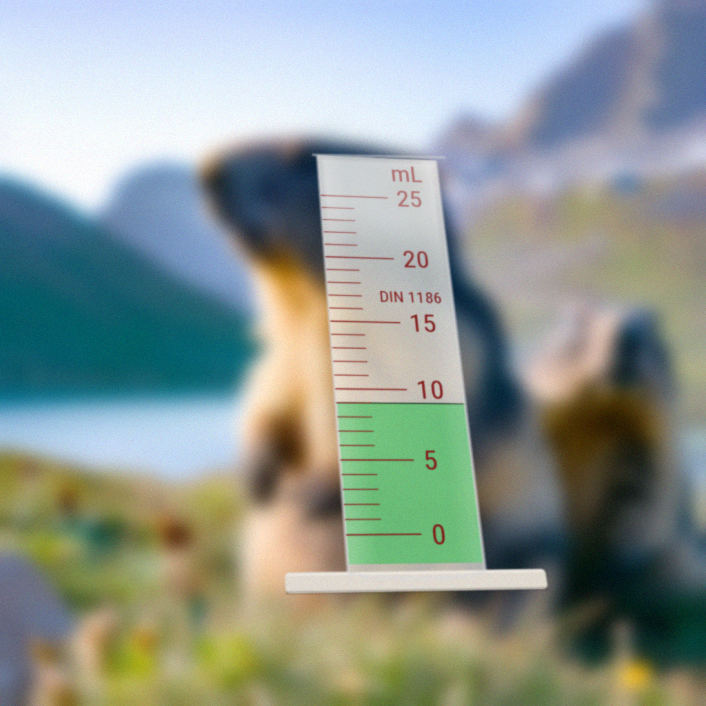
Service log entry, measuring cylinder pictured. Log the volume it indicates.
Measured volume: 9 mL
